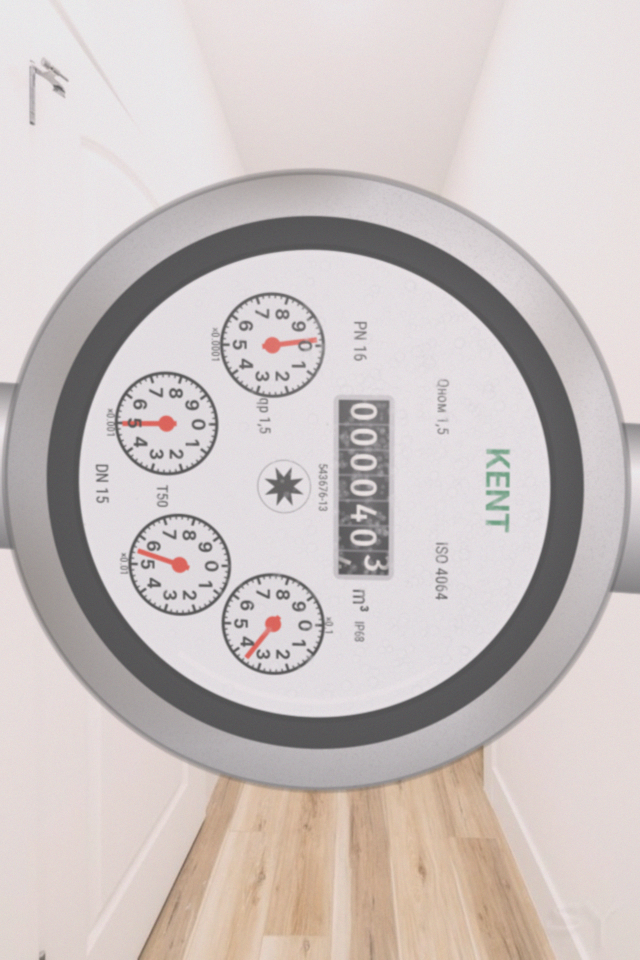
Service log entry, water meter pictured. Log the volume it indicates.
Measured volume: 403.3549 m³
